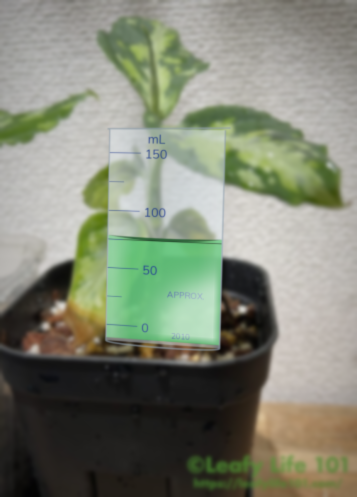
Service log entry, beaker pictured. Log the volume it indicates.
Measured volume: 75 mL
